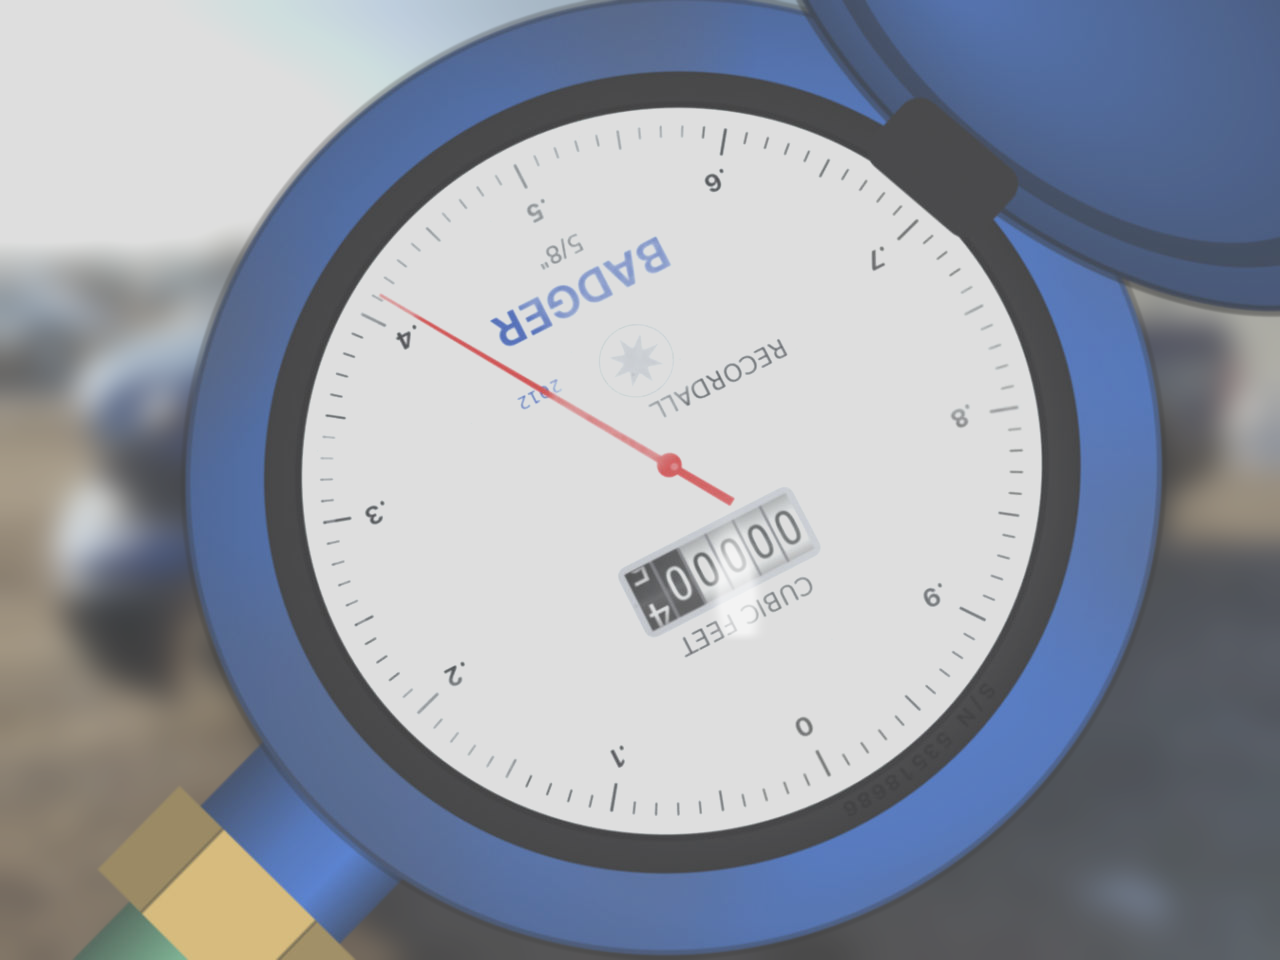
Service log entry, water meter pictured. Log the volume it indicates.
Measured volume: 4.41 ft³
